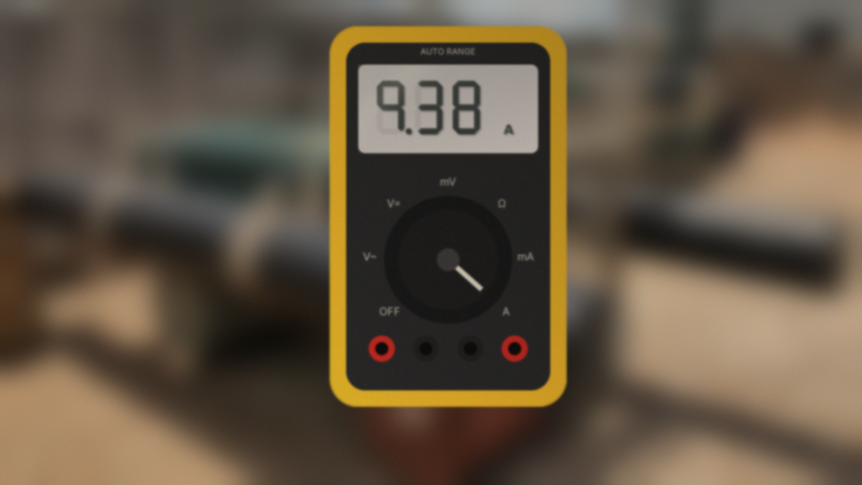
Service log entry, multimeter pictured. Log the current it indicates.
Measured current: 9.38 A
